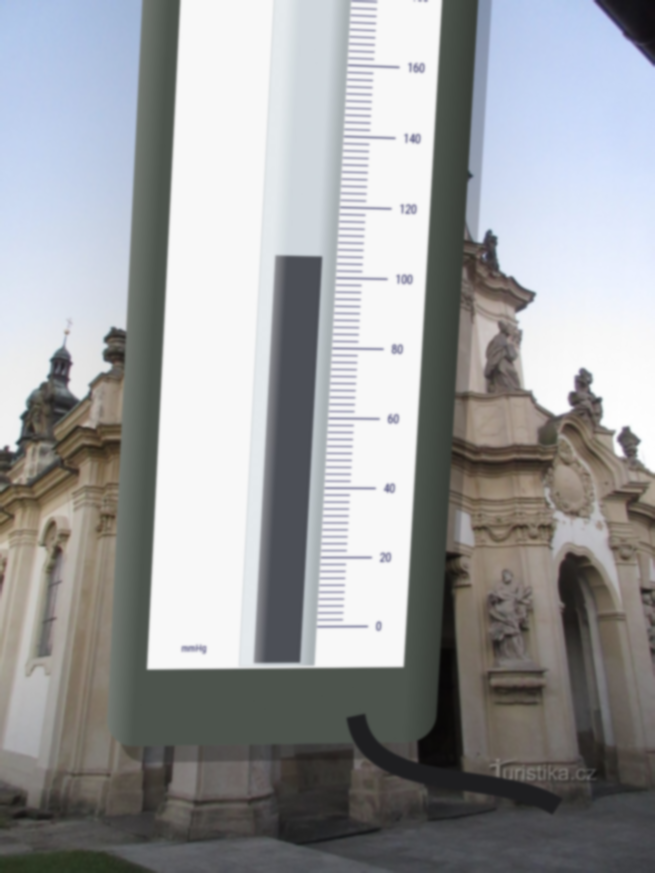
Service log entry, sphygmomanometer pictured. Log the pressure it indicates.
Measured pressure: 106 mmHg
